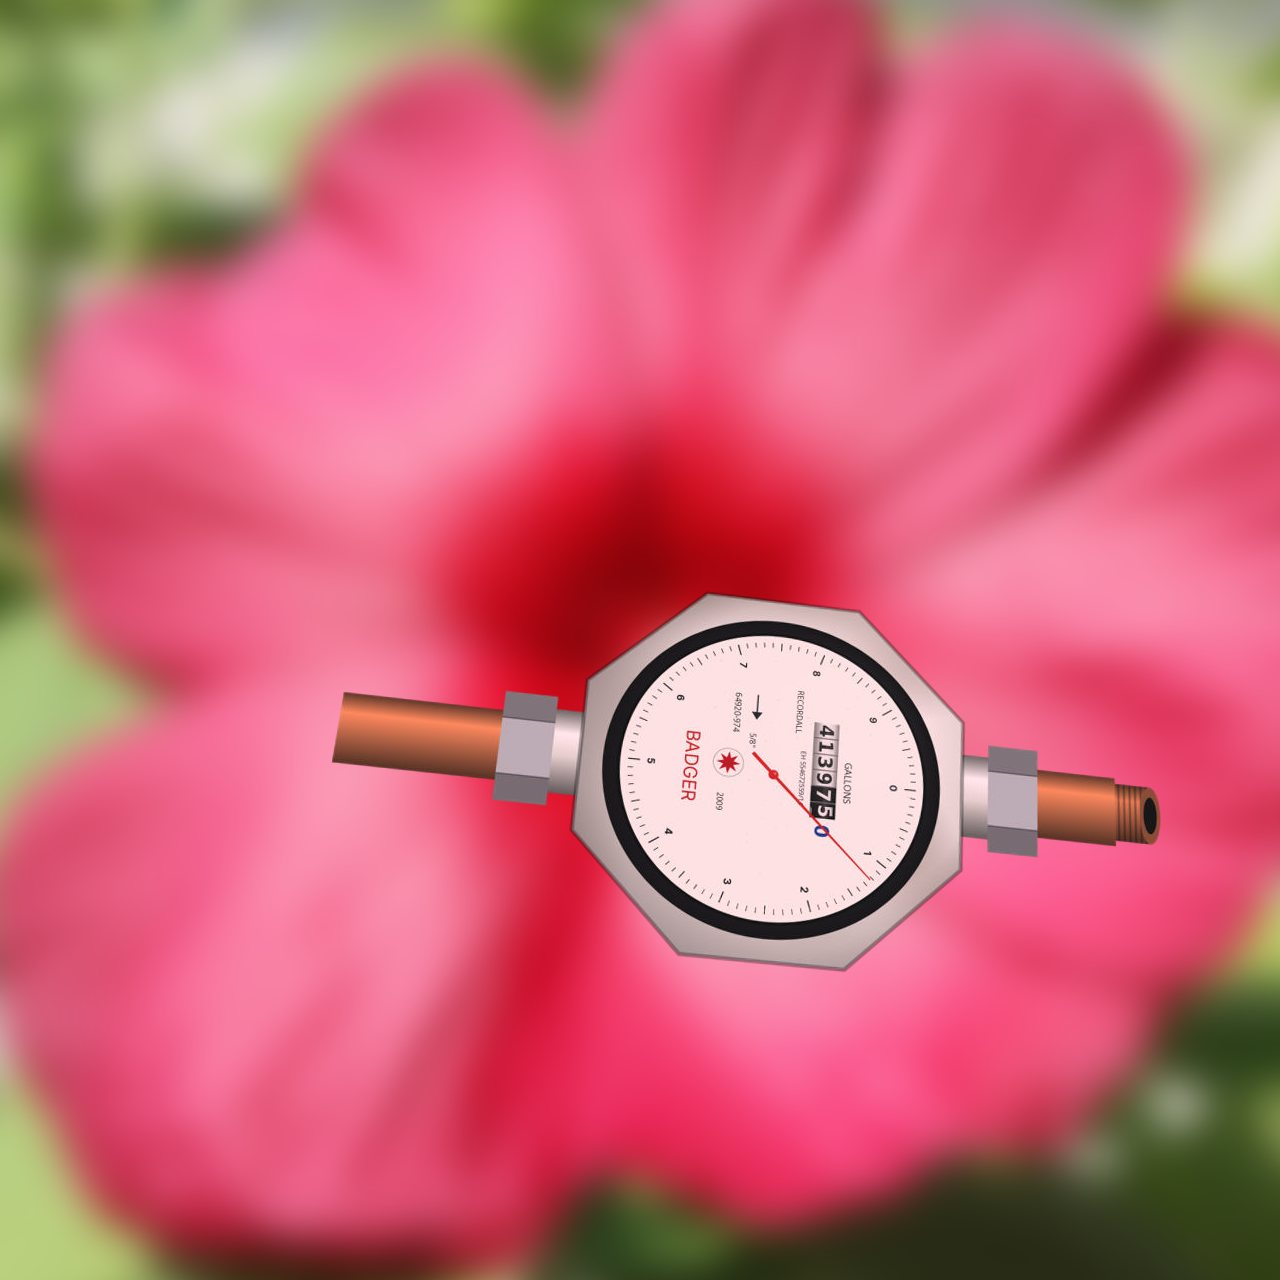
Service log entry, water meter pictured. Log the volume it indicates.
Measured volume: 4139751.2 gal
